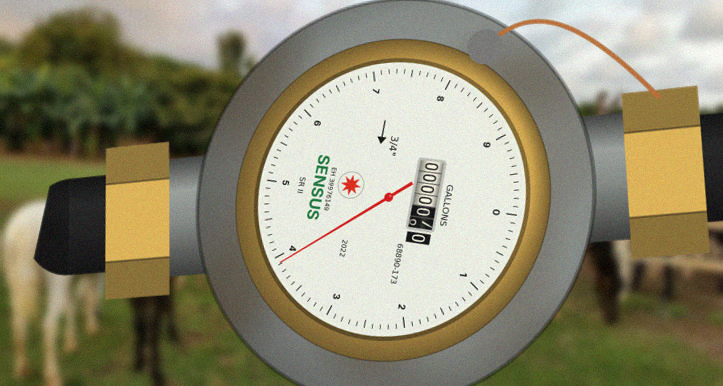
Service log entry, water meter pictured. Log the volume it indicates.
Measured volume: 73.9 gal
